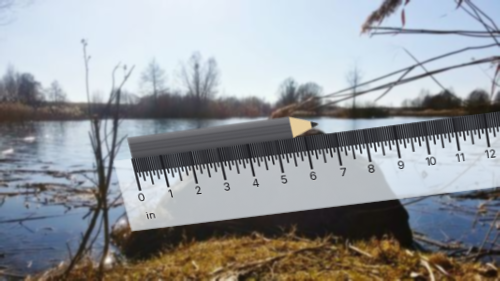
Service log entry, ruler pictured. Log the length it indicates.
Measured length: 6.5 in
